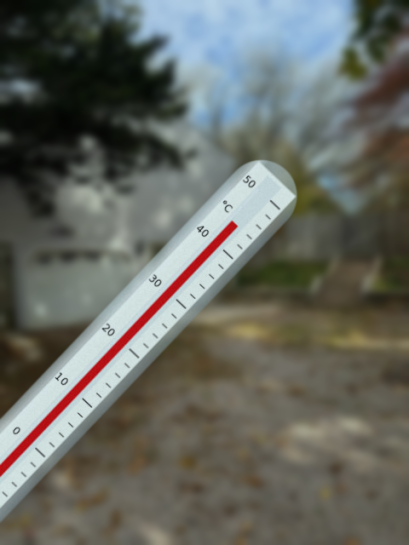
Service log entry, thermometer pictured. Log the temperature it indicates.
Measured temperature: 44 °C
